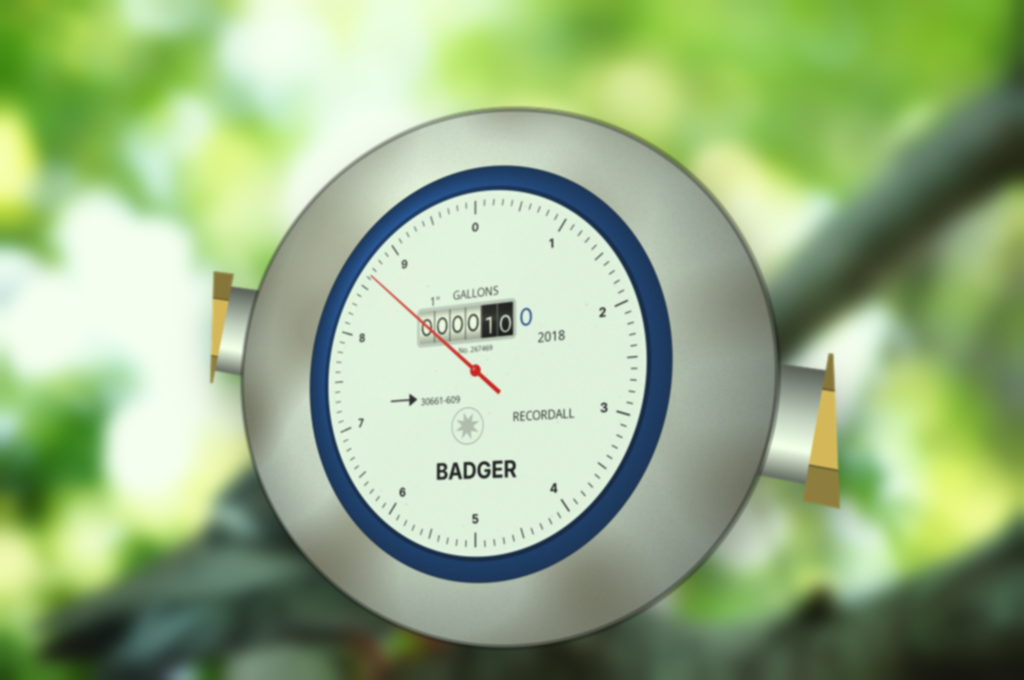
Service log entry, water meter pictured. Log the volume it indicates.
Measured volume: 98.6 gal
